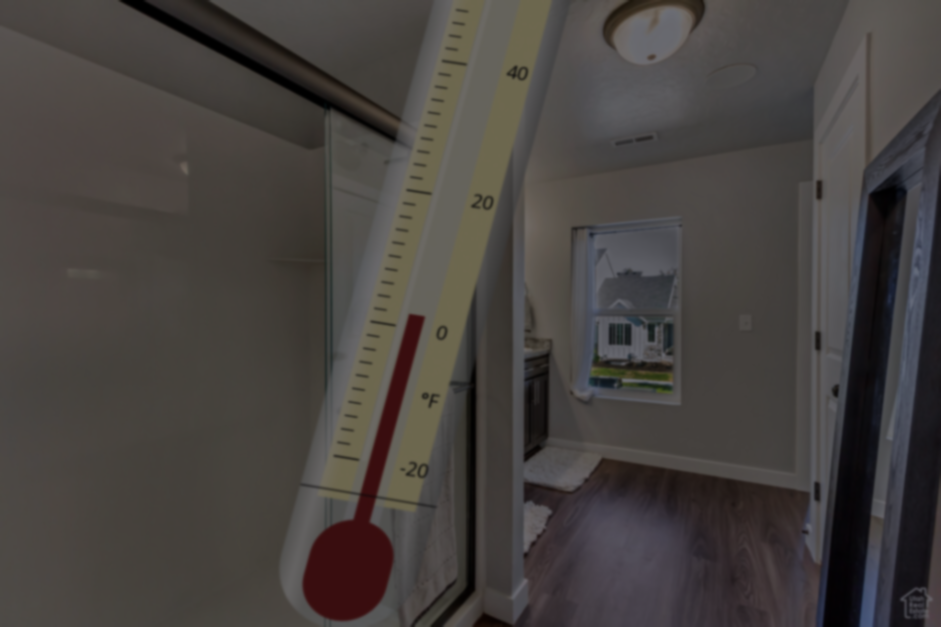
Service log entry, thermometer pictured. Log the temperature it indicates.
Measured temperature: 2 °F
